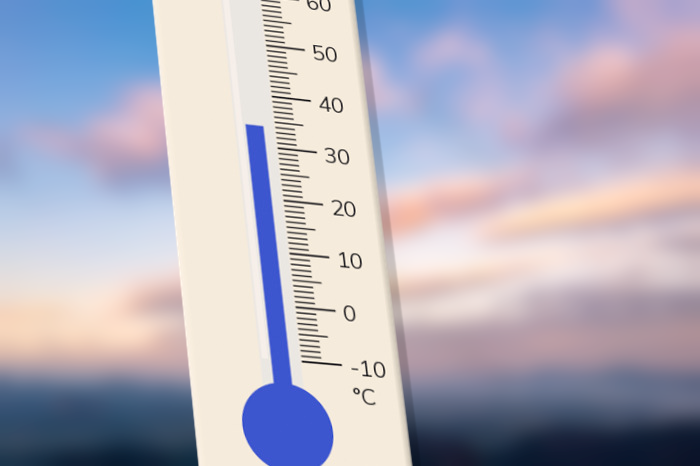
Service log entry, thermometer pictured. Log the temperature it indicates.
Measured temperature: 34 °C
